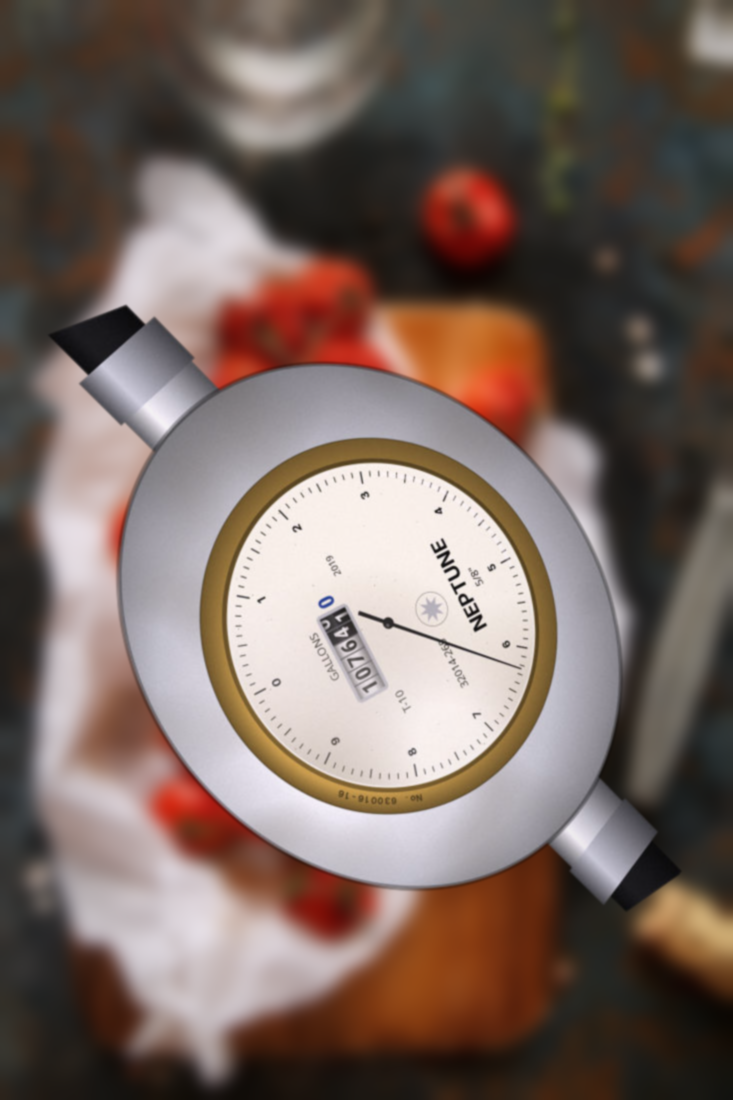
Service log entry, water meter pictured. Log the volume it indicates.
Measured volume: 1076406.2 gal
